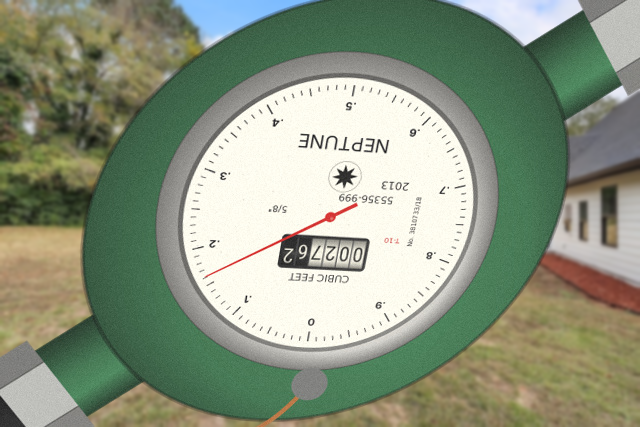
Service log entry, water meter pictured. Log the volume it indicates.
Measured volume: 2762.16 ft³
